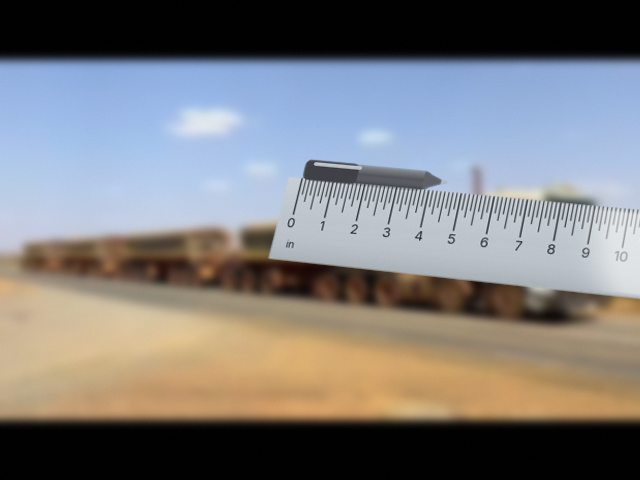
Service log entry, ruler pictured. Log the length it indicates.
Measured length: 4.5 in
